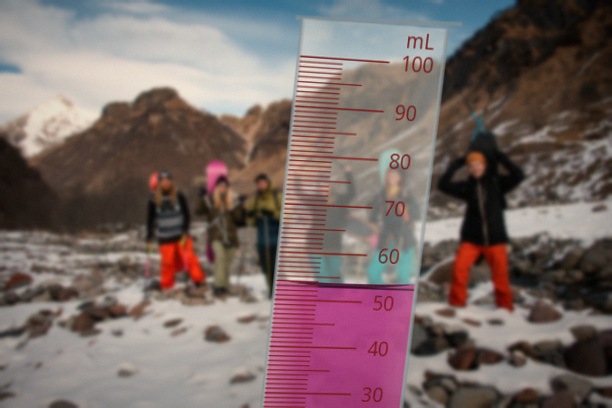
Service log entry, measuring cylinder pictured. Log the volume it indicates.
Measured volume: 53 mL
